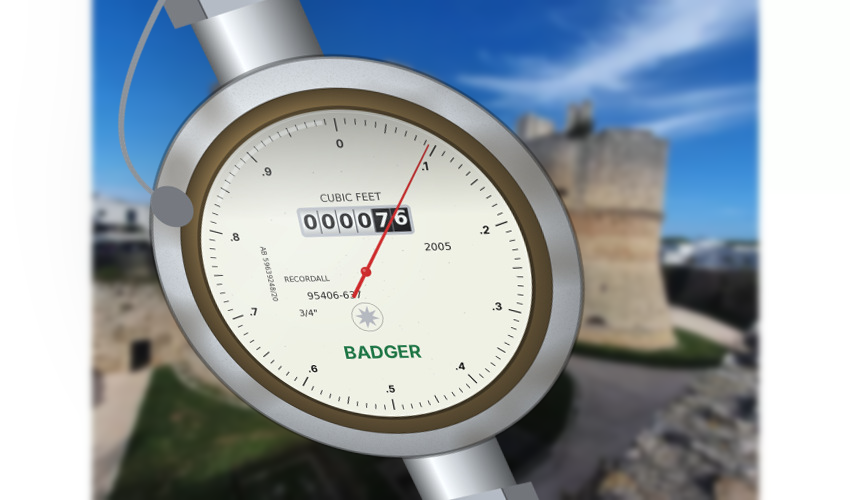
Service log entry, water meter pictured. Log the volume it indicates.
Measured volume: 76.09 ft³
